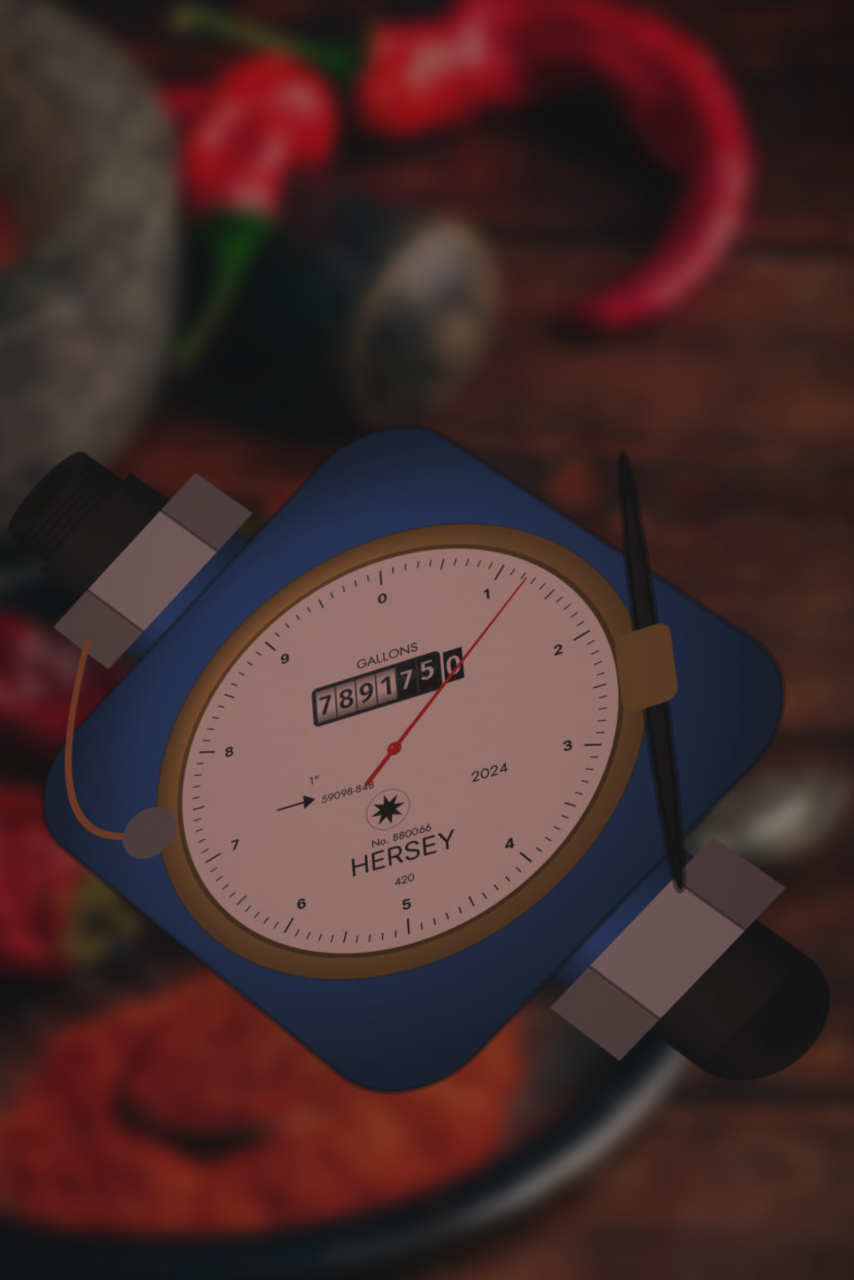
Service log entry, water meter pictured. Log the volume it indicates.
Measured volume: 7891751.2 gal
